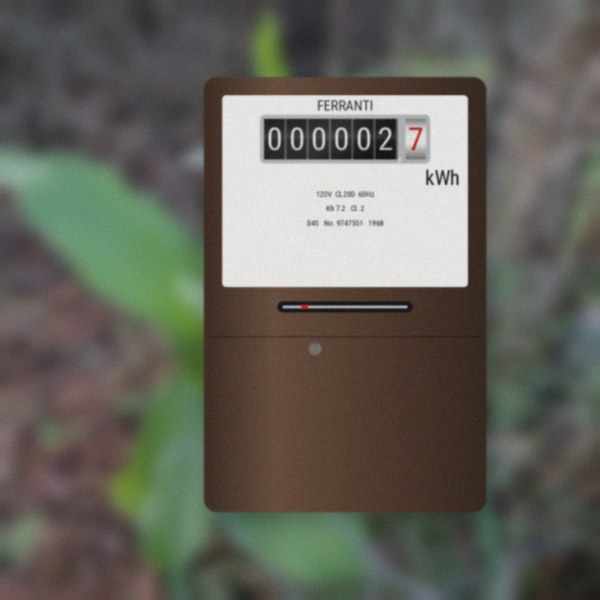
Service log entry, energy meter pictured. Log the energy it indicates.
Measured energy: 2.7 kWh
